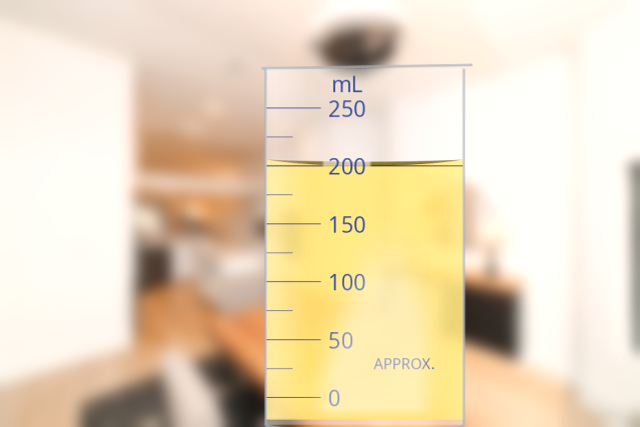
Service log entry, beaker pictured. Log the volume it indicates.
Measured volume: 200 mL
